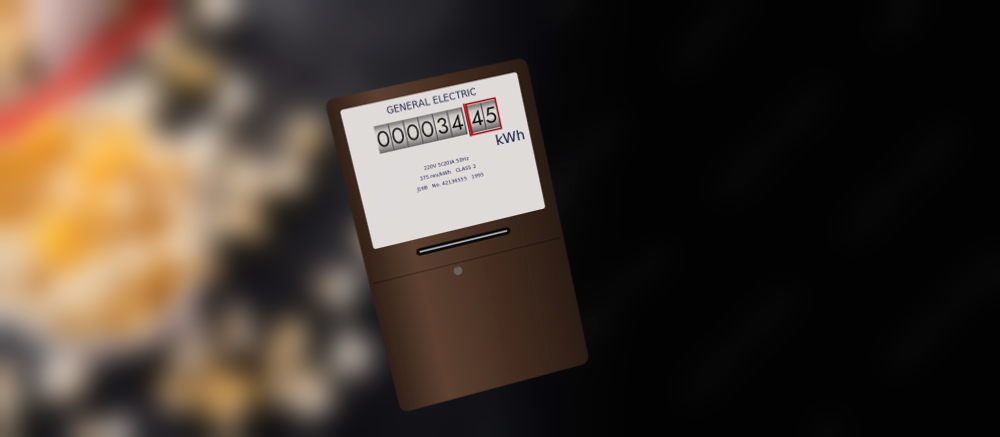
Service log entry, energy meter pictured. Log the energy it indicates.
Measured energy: 34.45 kWh
